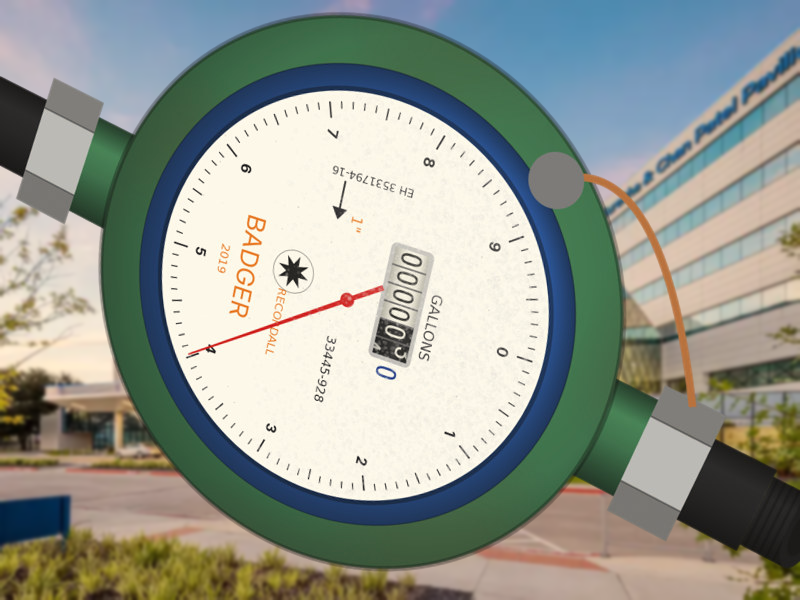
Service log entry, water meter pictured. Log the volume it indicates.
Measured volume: 34.0 gal
